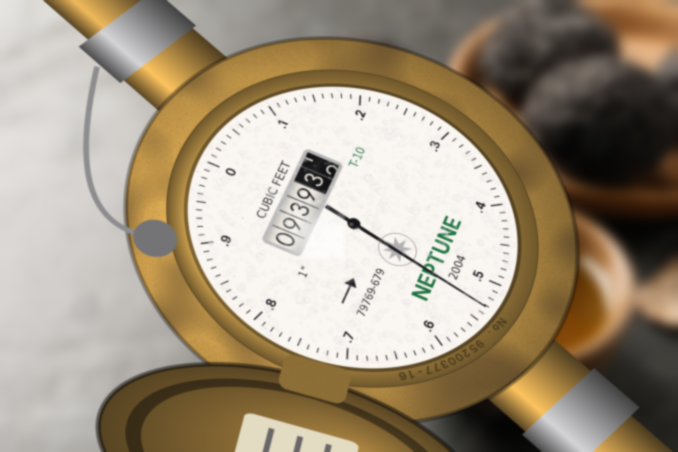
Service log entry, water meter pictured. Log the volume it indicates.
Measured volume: 93931.53 ft³
